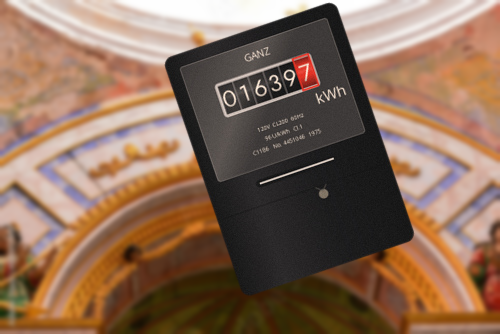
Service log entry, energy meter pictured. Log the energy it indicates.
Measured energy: 1639.7 kWh
